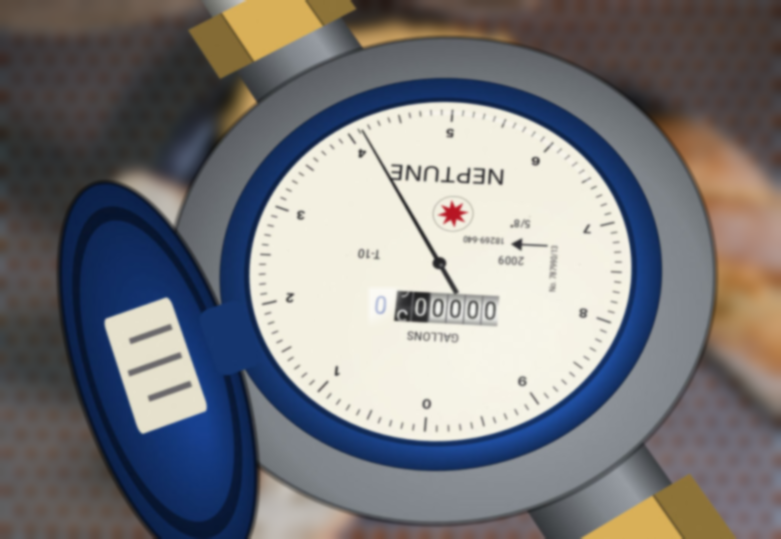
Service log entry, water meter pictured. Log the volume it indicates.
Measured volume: 54.1 gal
